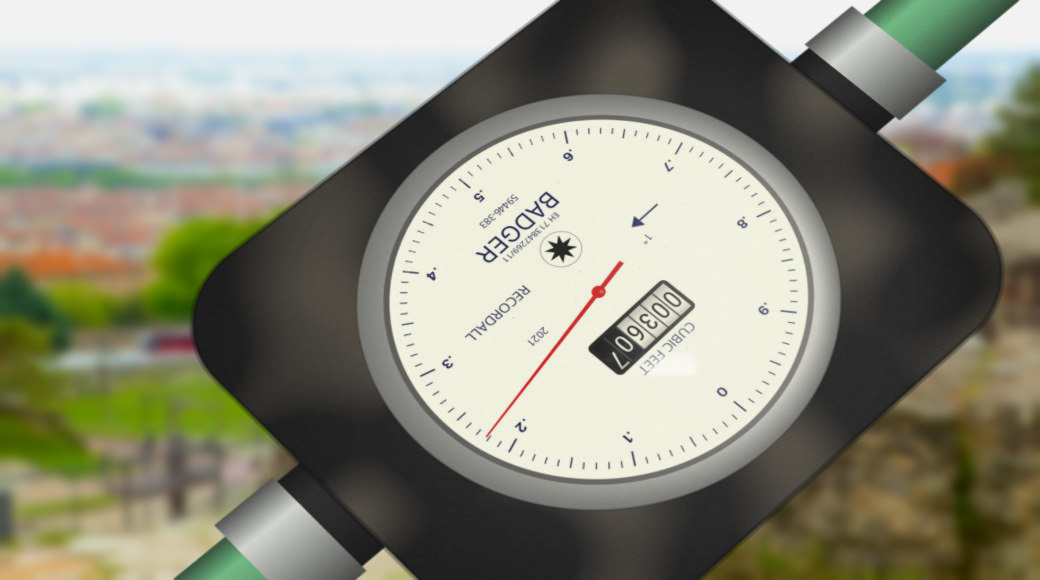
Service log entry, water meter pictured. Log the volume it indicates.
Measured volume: 3607.22 ft³
